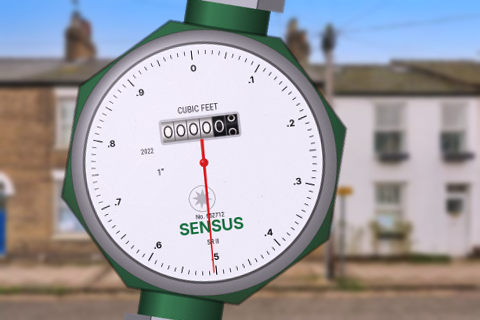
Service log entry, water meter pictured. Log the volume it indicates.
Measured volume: 8.50 ft³
